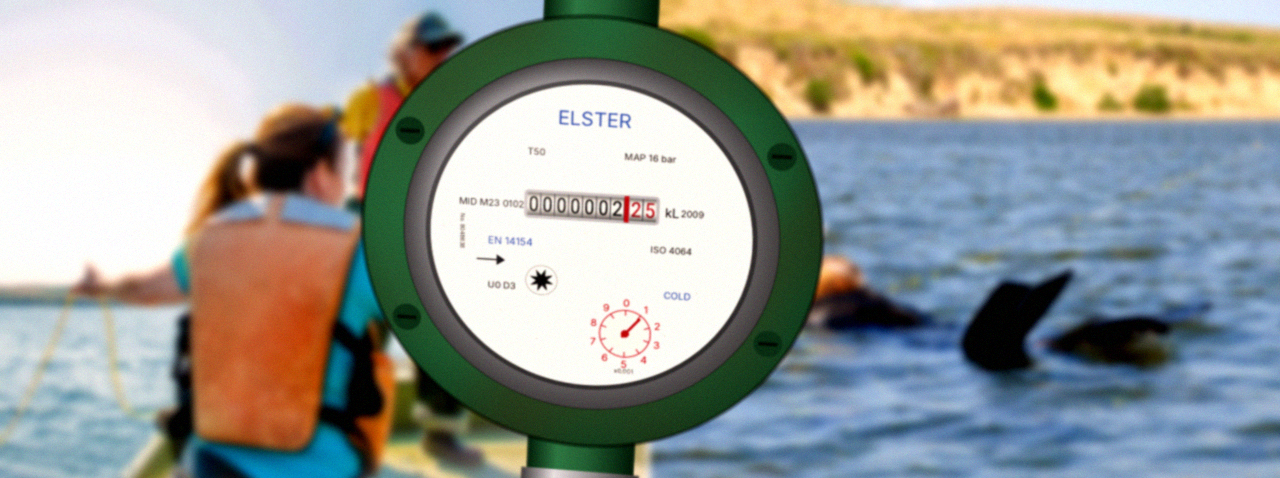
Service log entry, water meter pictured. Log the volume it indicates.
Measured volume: 2.251 kL
